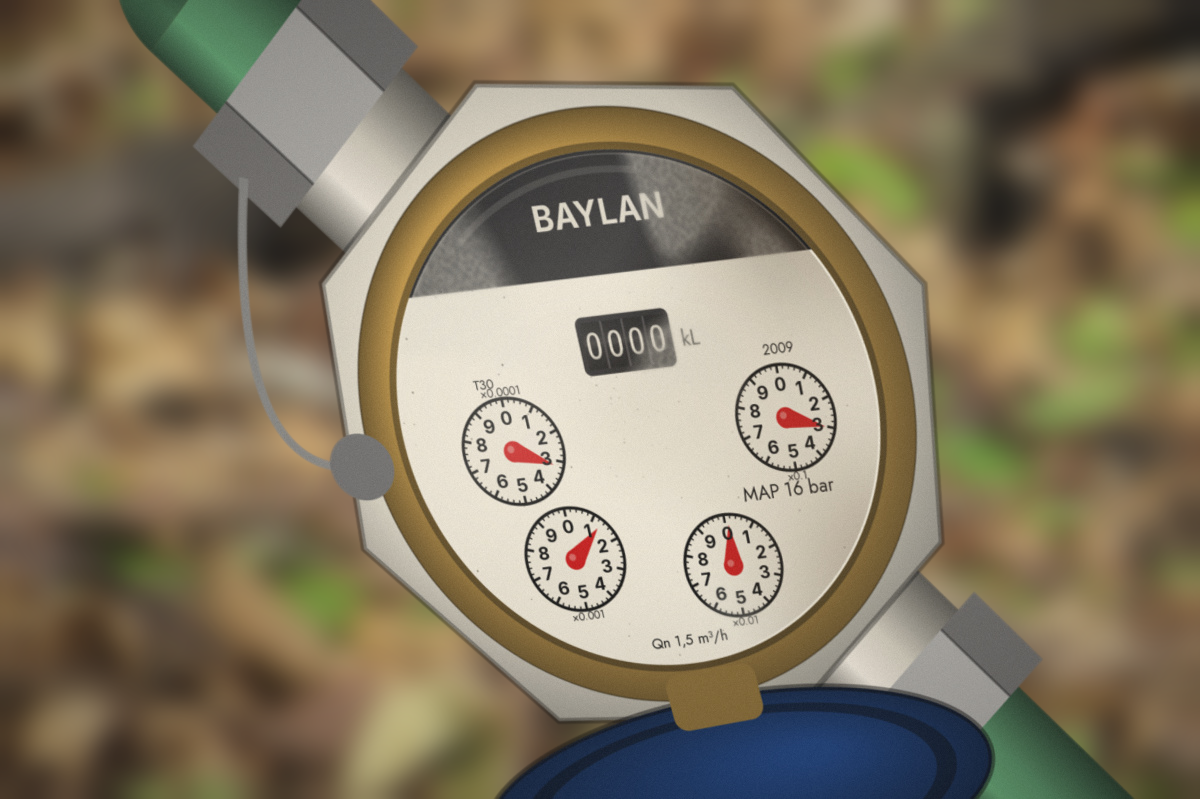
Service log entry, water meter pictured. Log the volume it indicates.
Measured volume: 0.3013 kL
